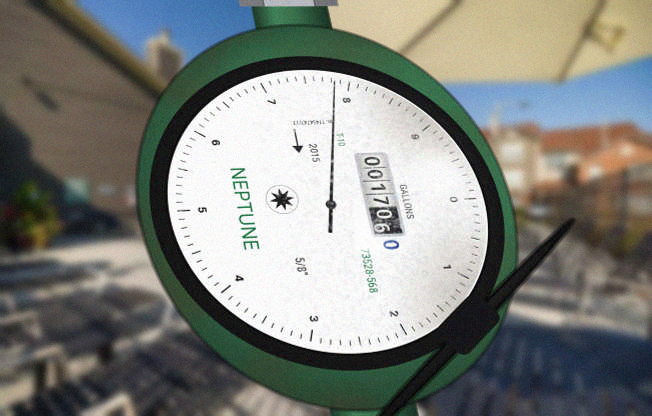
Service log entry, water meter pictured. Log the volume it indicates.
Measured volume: 17057.8 gal
